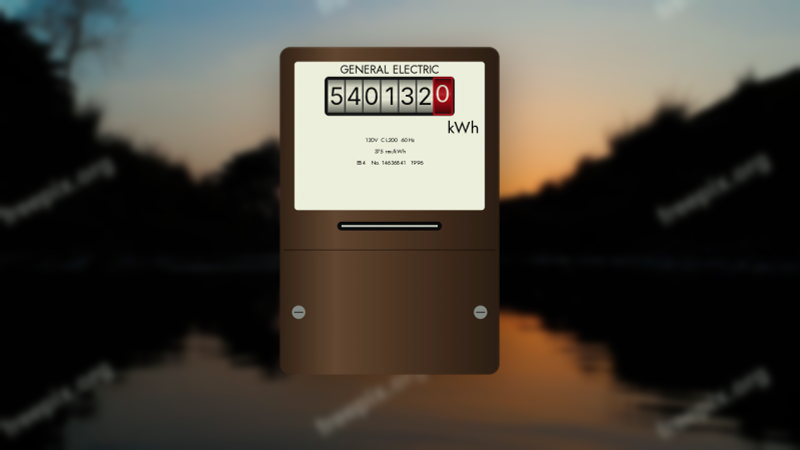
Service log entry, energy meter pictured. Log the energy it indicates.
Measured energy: 540132.0 kWh
